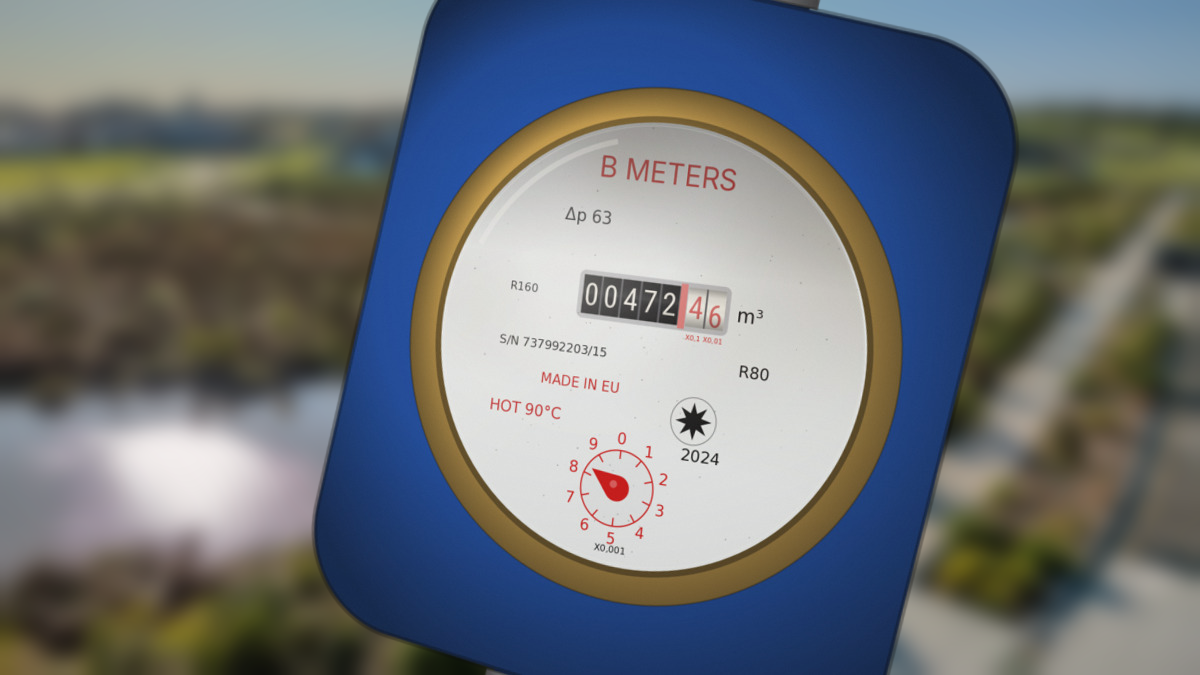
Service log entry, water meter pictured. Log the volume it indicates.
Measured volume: 472.458 m³
